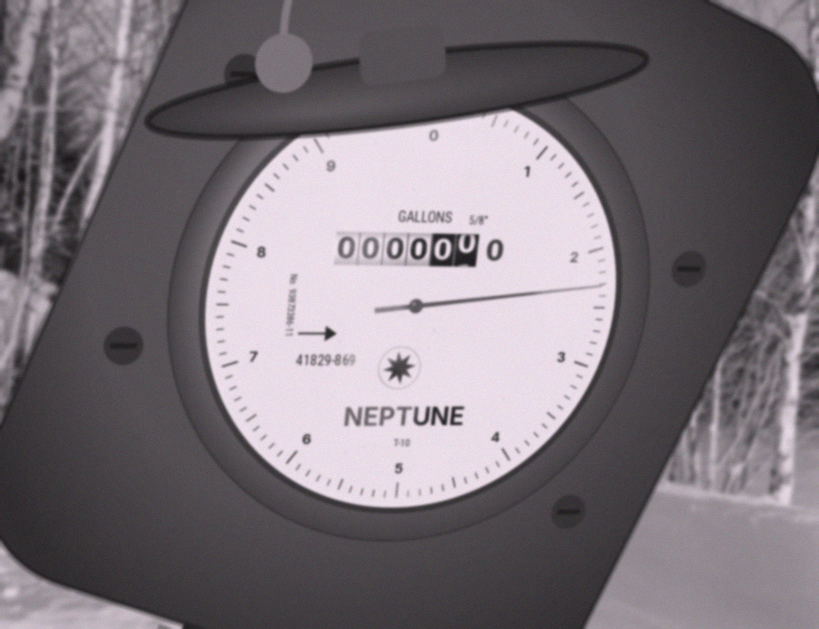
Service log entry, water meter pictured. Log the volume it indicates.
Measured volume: 2.3 gal
